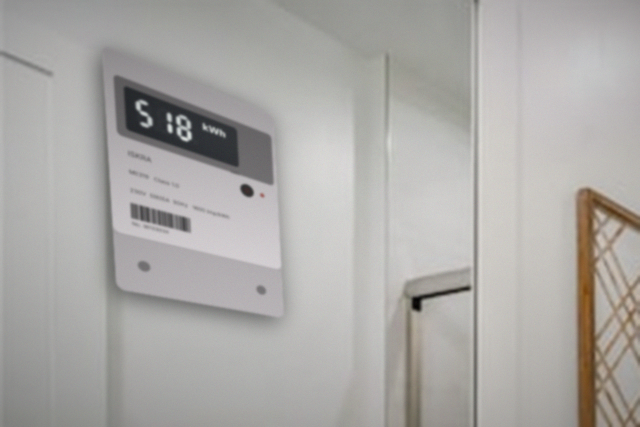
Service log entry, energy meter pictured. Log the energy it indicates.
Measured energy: 518 kWh
